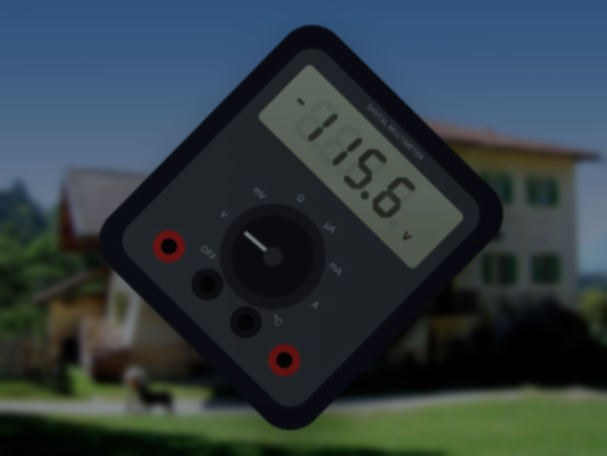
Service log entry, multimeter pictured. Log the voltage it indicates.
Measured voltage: -115.6 V
